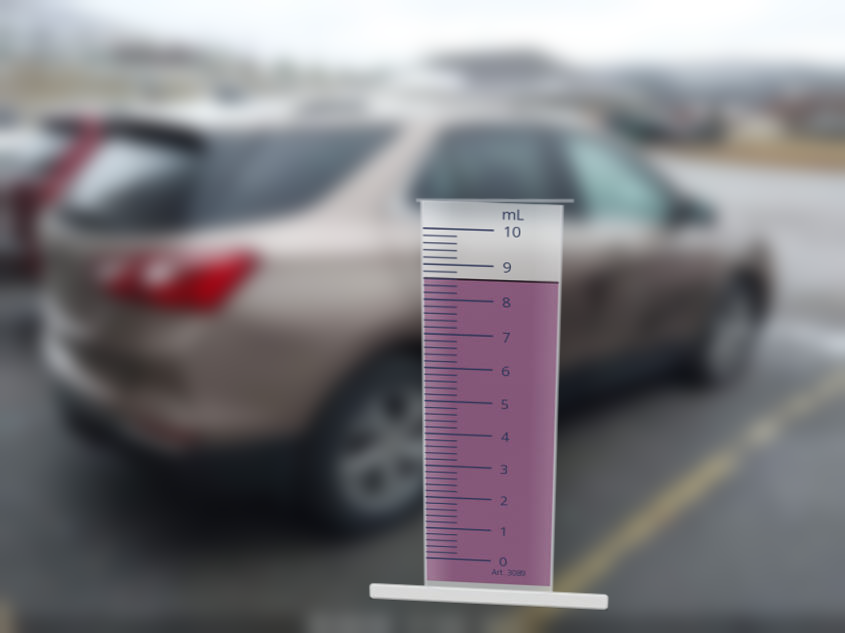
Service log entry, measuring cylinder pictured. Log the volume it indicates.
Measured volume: 8.6 mL
